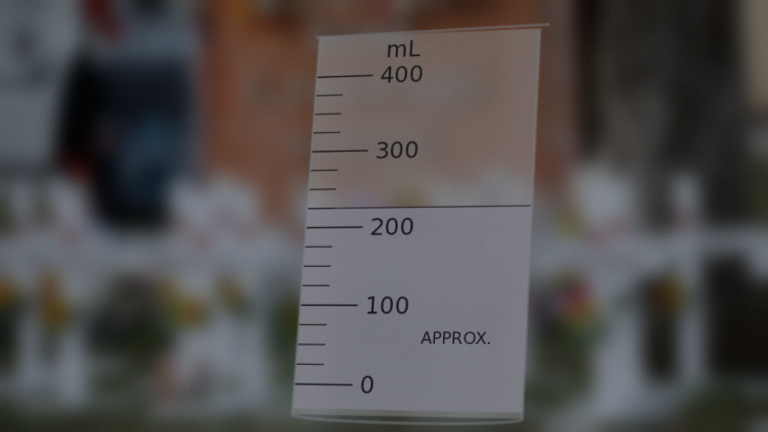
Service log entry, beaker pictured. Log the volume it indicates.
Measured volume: 225 mL
